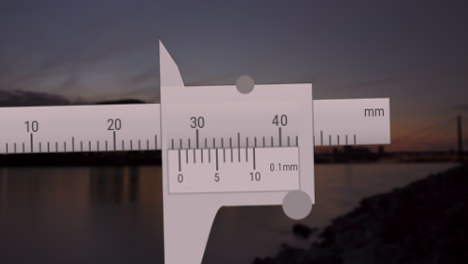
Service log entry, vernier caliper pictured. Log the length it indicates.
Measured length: 27.8 mm
